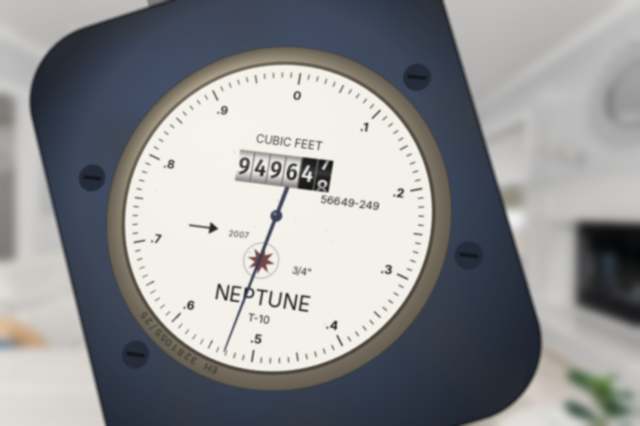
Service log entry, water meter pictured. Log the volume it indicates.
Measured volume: 949647.53 ft³
